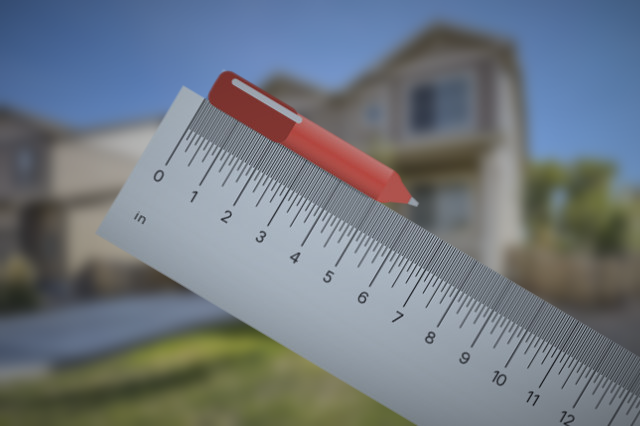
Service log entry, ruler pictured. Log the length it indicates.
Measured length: 6 in
